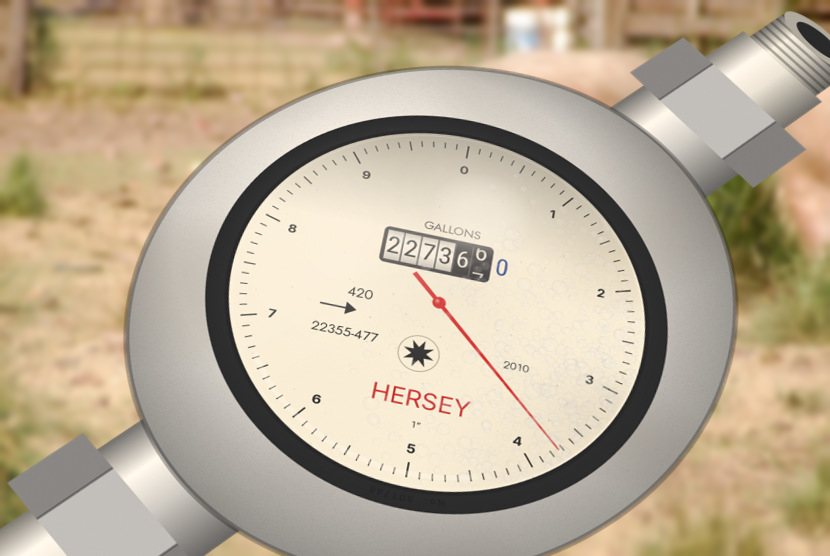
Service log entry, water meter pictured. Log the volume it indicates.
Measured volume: 2273663.7 gal
